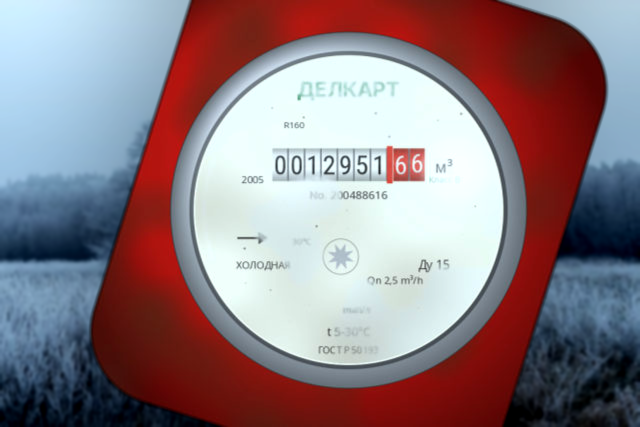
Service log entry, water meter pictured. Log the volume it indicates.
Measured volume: 12951.66 m³
